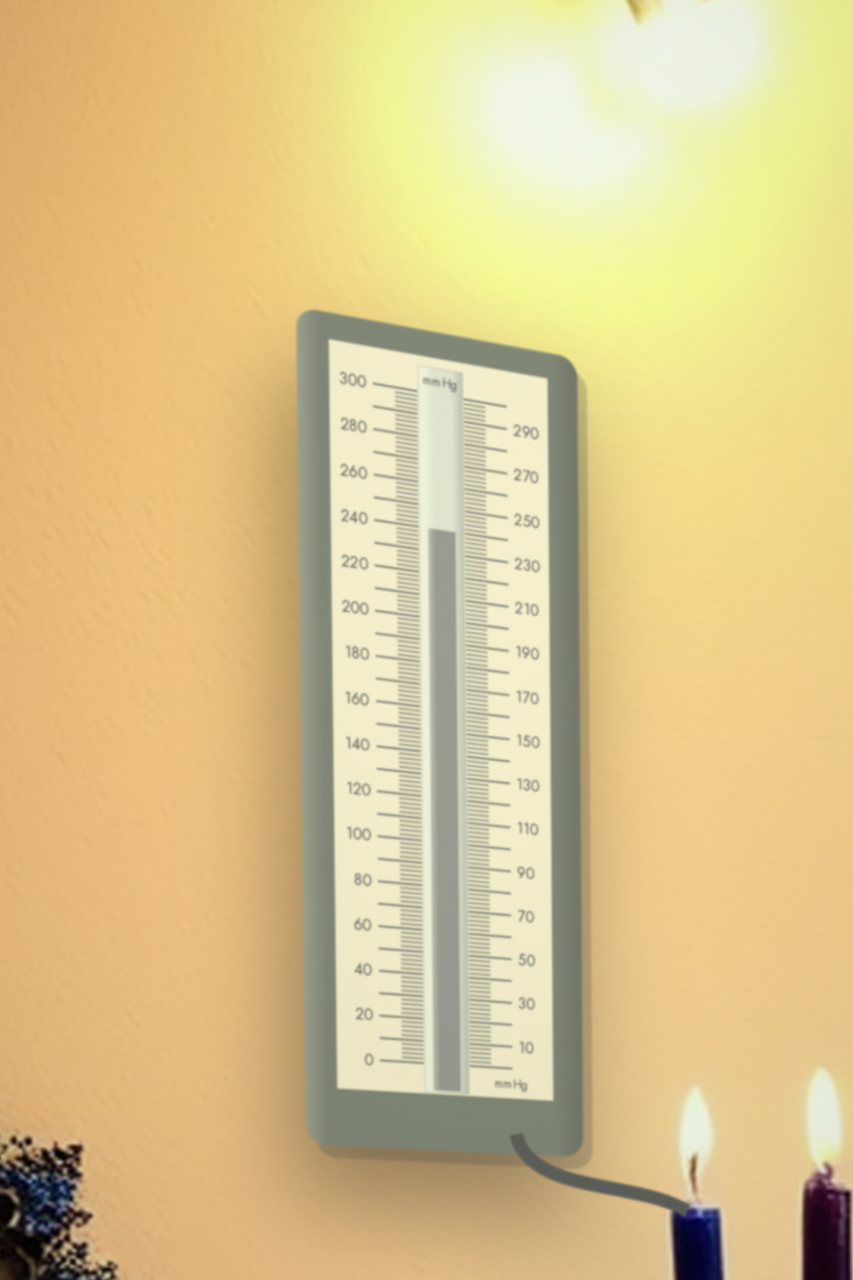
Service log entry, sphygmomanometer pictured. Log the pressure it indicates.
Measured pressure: 240 mmHg
